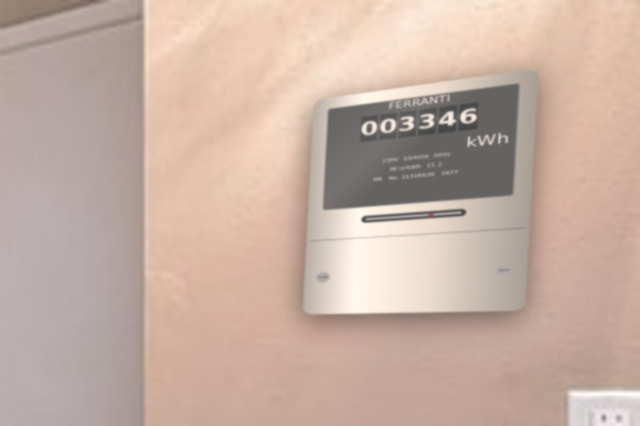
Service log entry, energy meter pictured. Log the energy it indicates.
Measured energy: 3346 kWh
